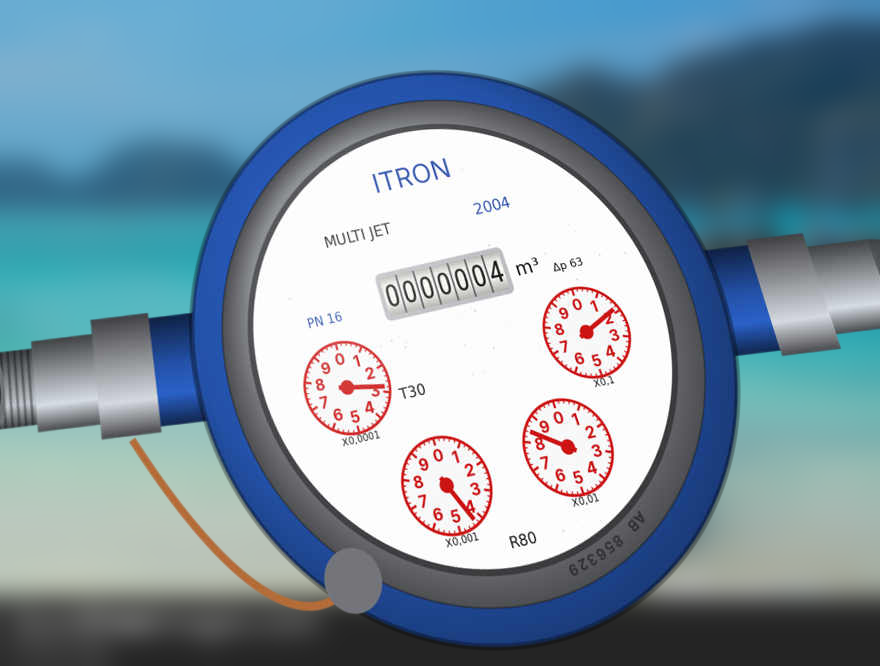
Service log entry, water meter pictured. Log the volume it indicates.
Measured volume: 4.1842 m³
